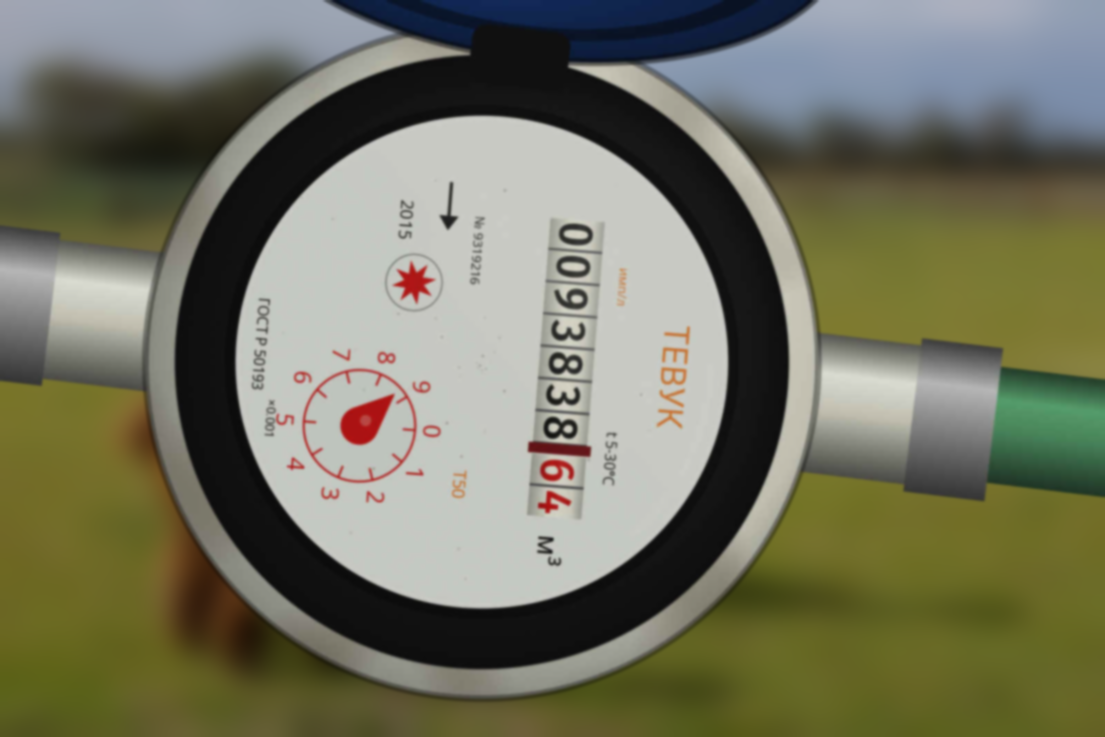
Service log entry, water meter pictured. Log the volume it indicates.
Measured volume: 93838.648 m³
